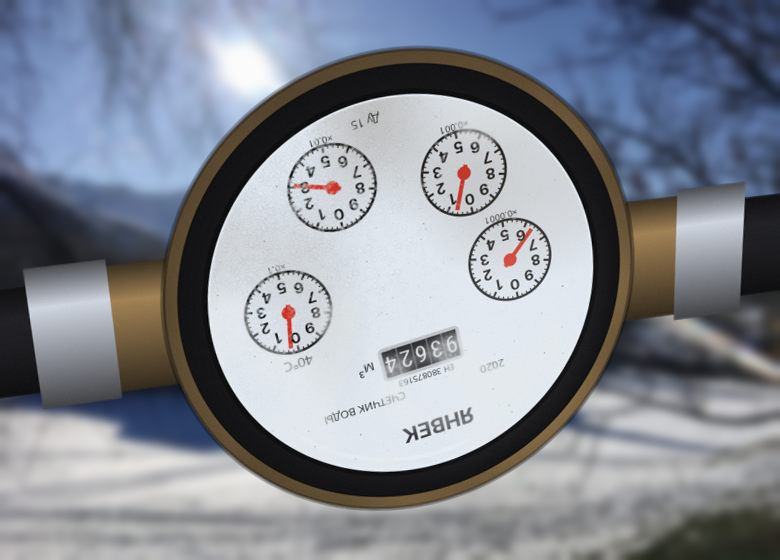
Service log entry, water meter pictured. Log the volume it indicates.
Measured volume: 93624.0306 m³
